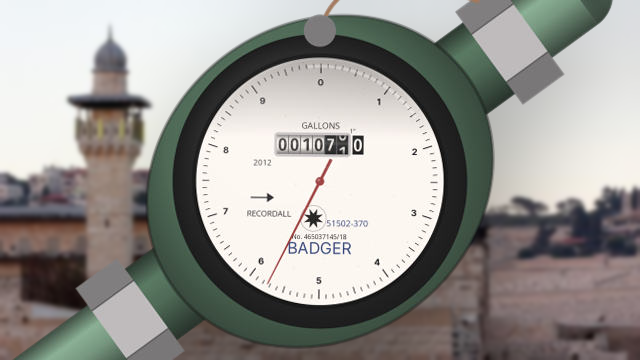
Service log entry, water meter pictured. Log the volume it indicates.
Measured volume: 10705.7 gal
